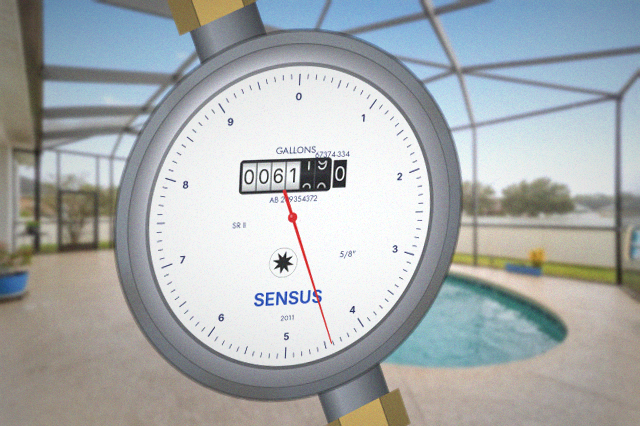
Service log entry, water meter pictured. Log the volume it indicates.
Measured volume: 61194.4 gal
